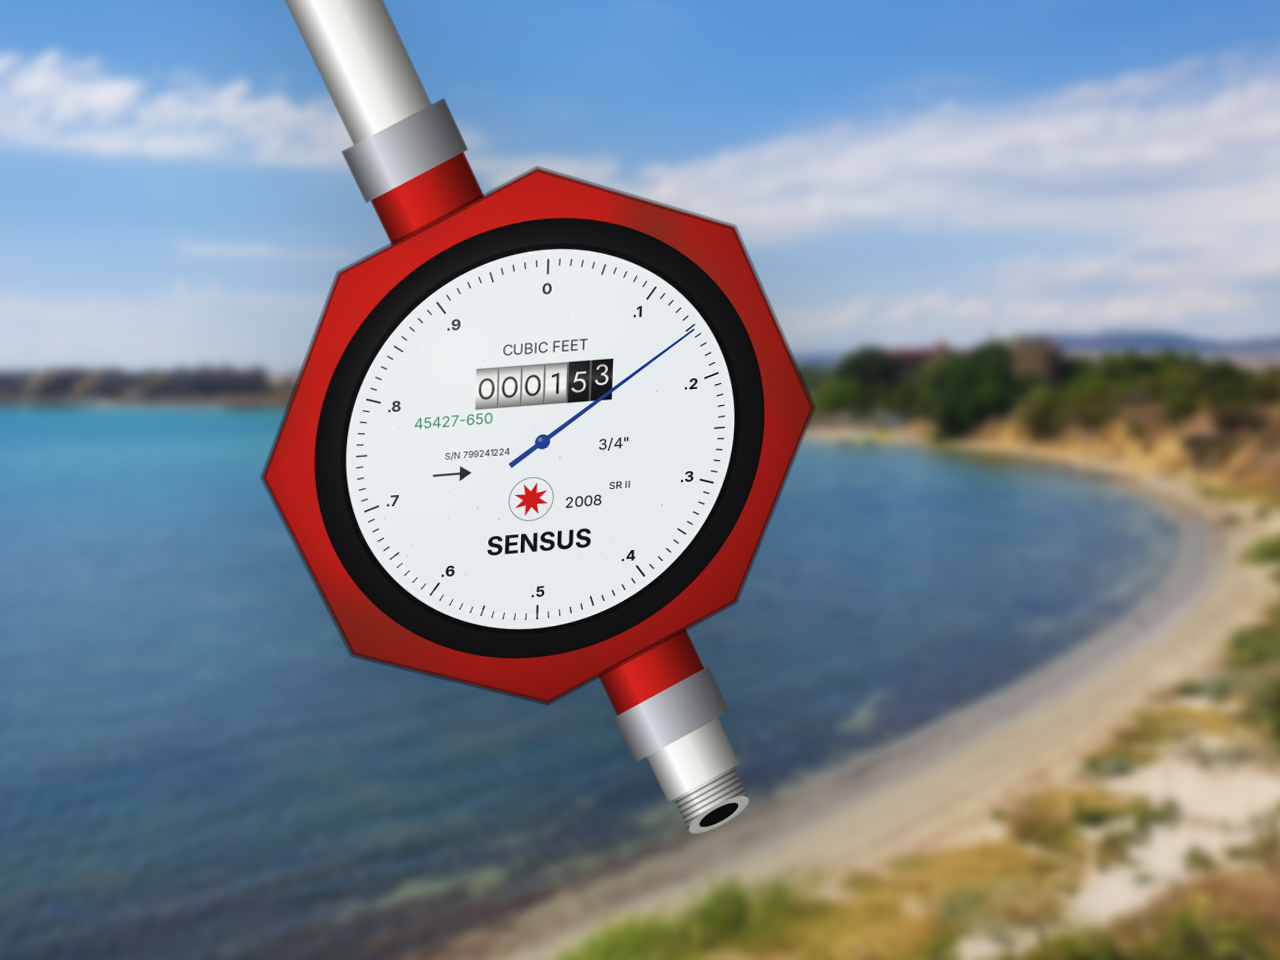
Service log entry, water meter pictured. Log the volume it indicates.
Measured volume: 153.15 ft³
